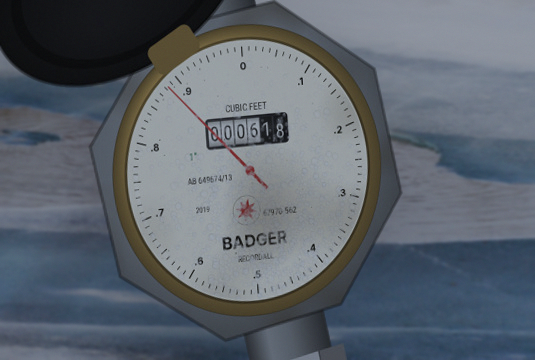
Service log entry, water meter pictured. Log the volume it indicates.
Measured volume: 617.88 ft³
